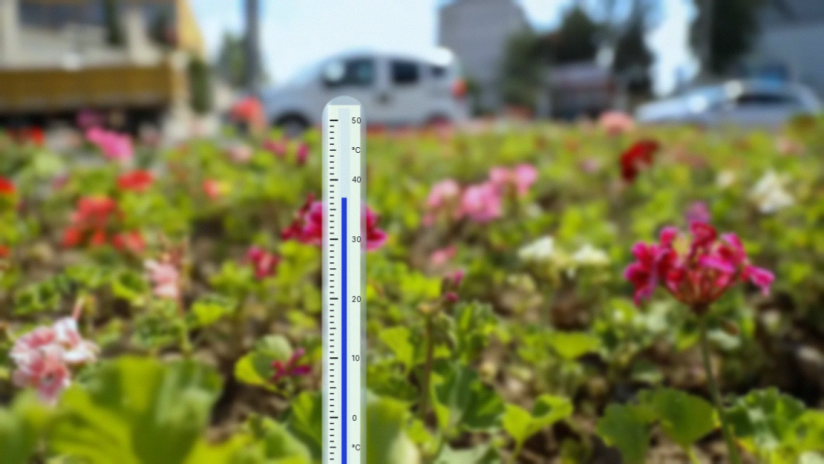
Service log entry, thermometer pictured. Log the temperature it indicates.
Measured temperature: 37 °C
